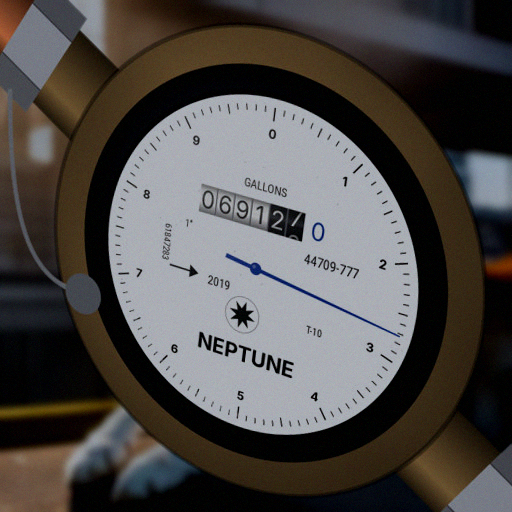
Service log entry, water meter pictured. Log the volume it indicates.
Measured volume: 691272.7 gal
